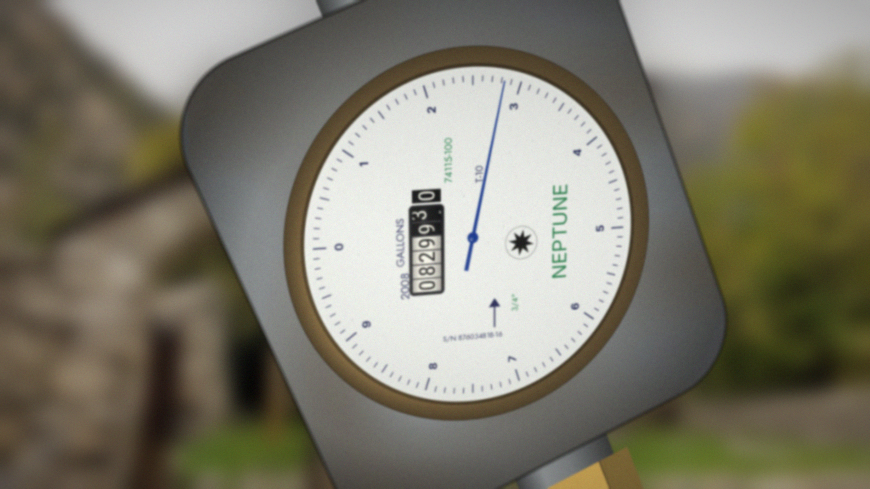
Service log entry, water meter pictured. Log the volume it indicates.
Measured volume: 829932.8 gal
